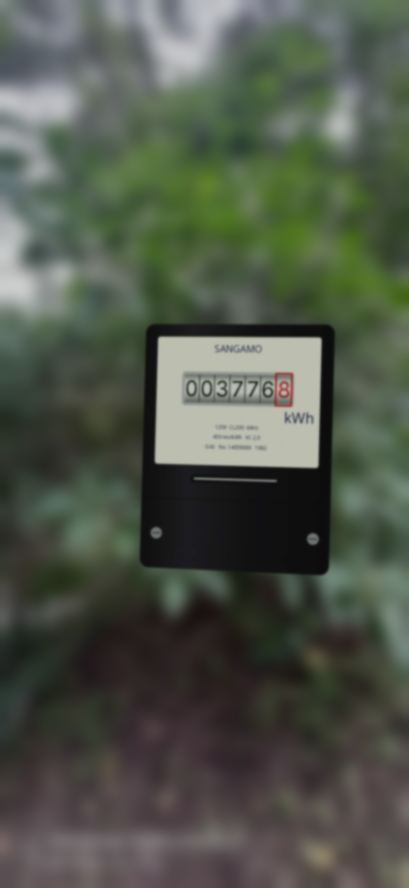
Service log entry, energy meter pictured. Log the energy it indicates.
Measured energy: 3776.8 kWh
